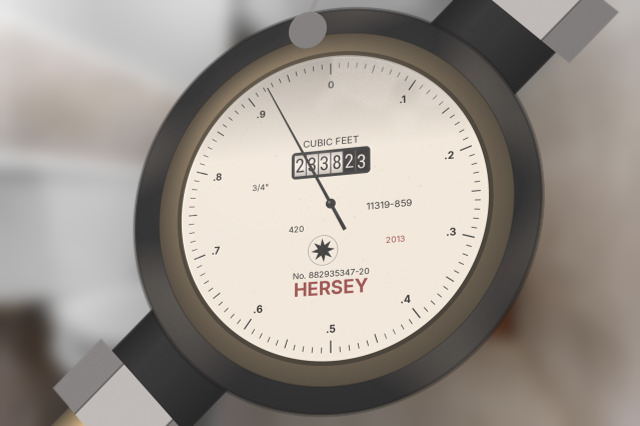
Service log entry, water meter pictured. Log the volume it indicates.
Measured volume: 233822.92 ft³
